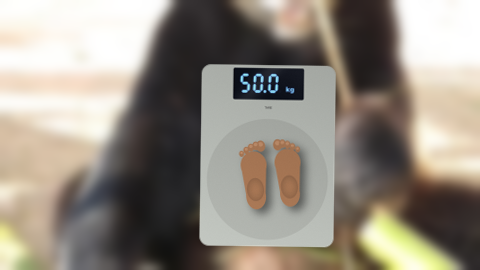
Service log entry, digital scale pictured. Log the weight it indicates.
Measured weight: 50.0 kg
